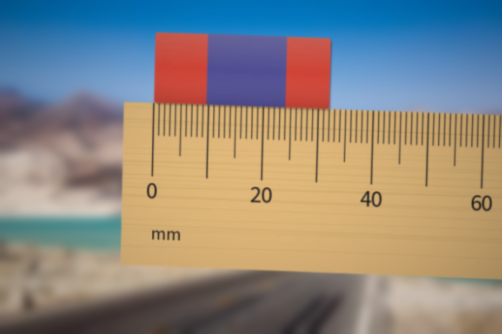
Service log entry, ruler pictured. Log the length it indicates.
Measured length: 32 mm
